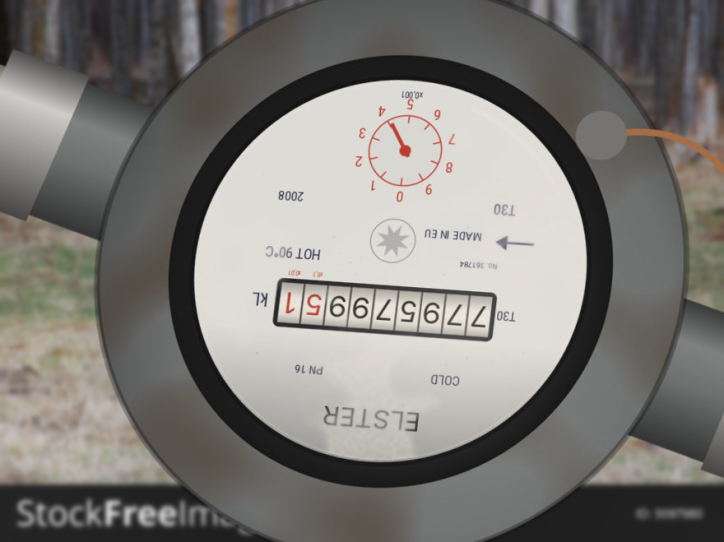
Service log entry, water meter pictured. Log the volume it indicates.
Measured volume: 7795799.514 kL
